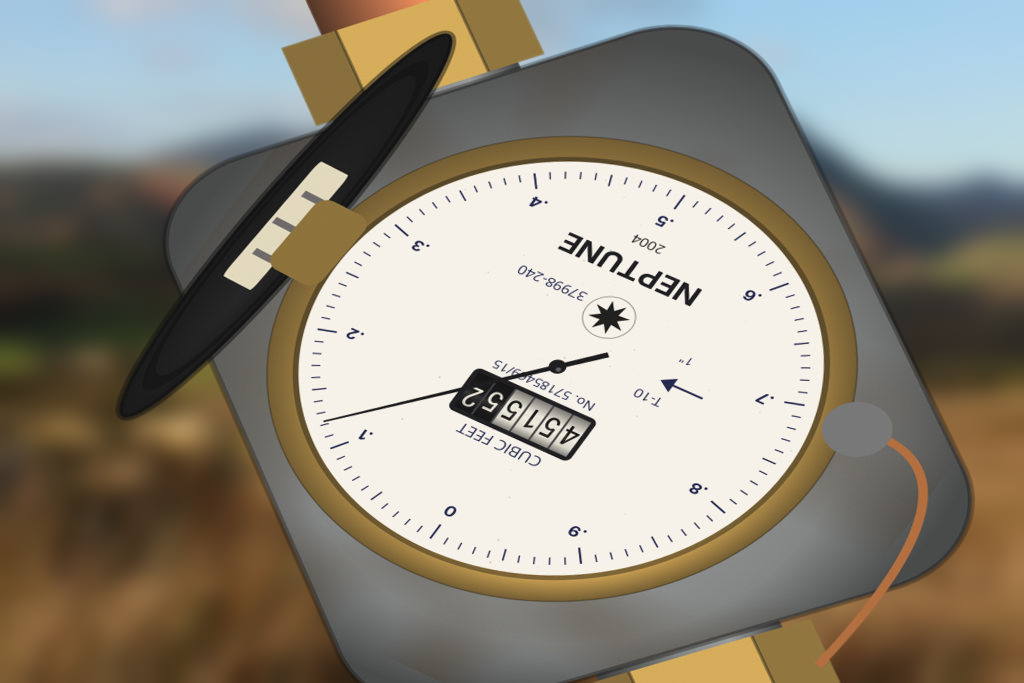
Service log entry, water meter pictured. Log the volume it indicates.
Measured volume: 451552.12 ft³
